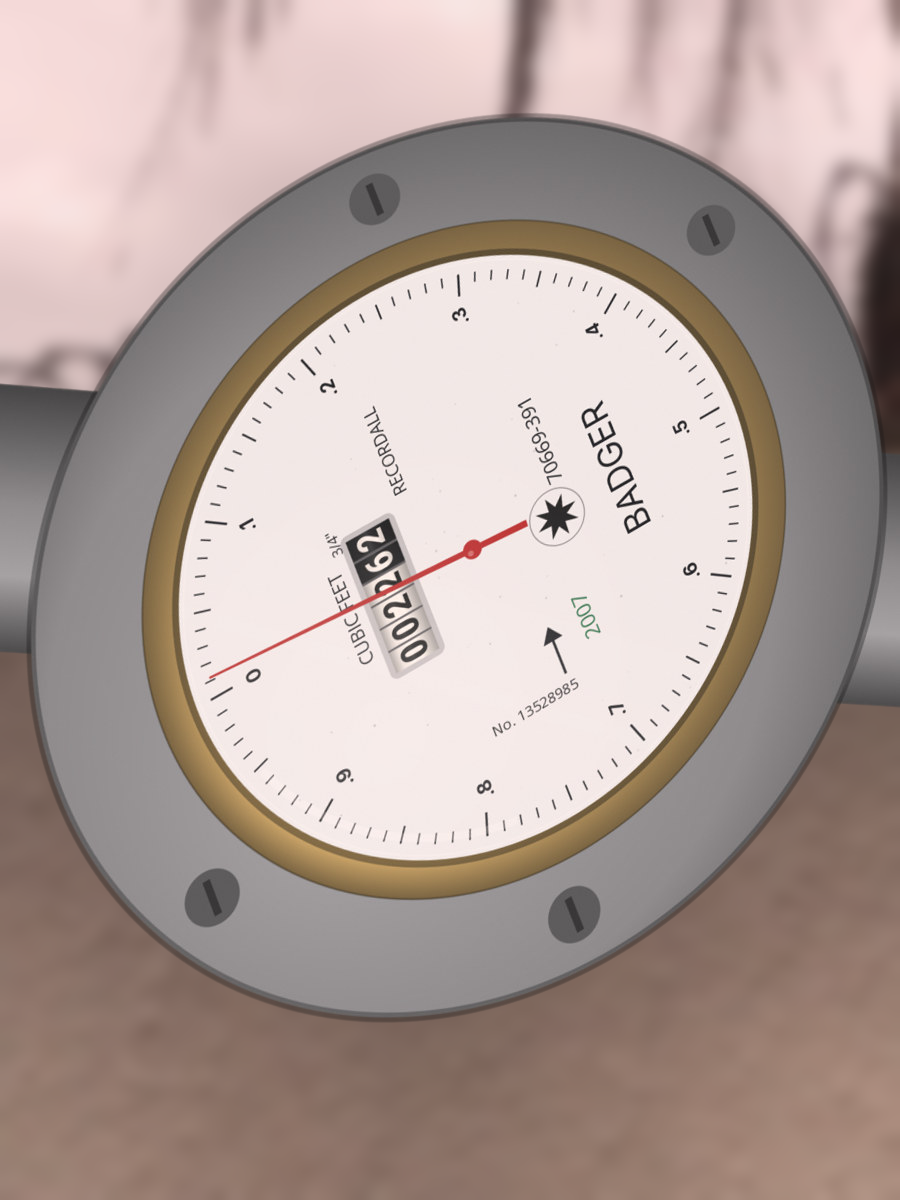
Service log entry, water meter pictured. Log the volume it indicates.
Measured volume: 2262.01 ft³
